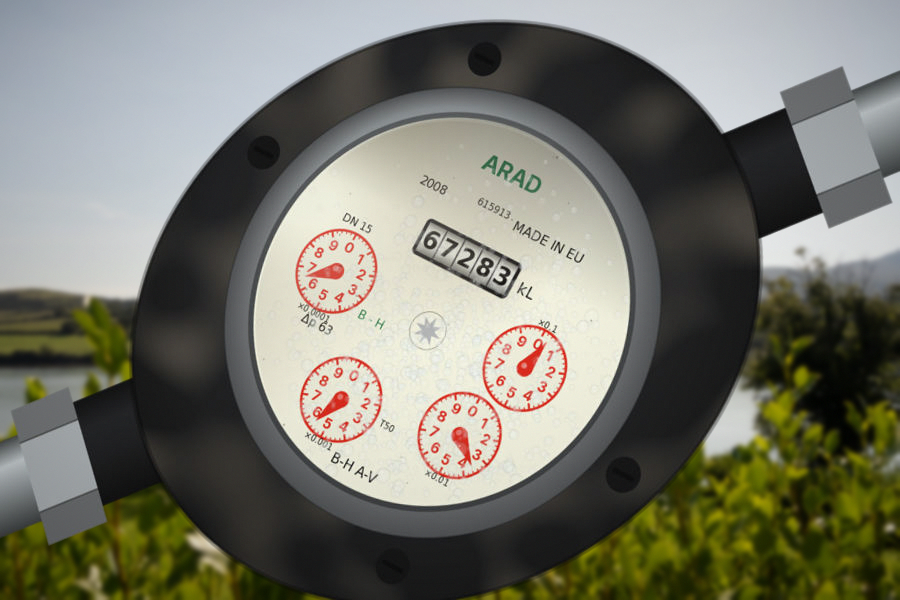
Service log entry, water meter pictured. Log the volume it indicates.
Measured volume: 67283.0356 kL
